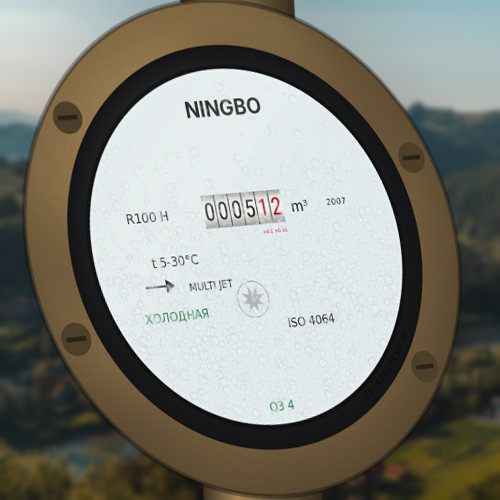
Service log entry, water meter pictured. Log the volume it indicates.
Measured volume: 5.12 m³
